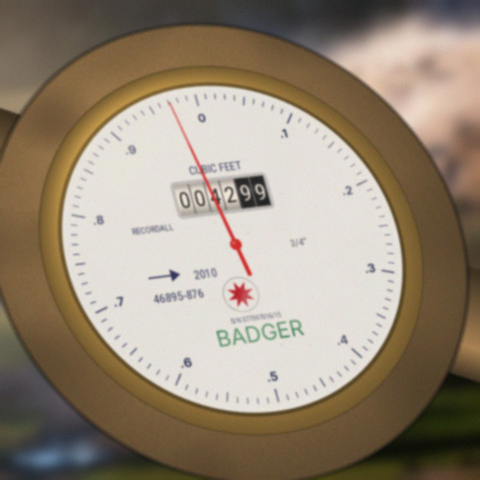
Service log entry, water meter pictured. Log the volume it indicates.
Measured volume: 4298.97 ft³
